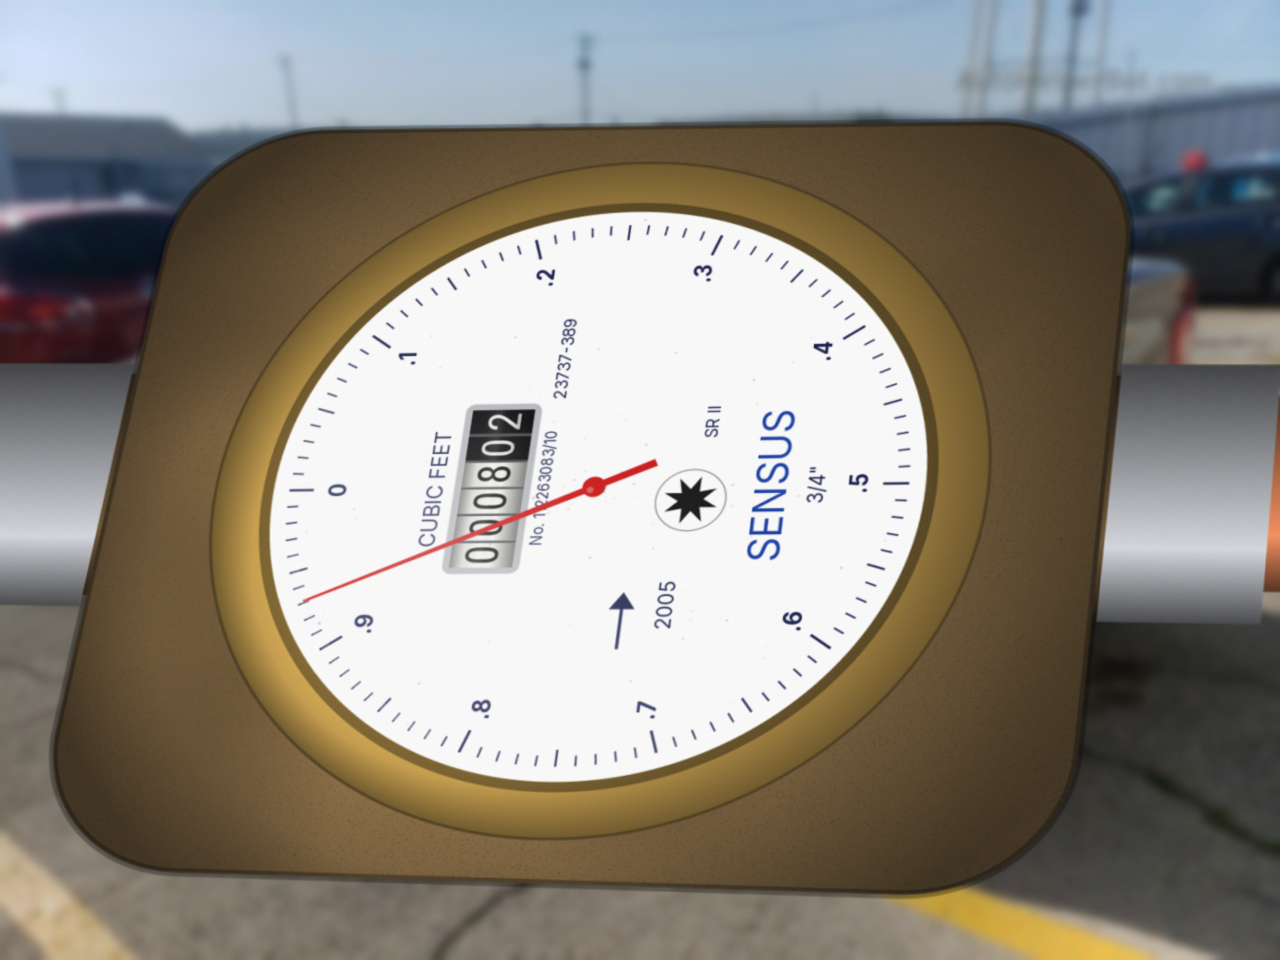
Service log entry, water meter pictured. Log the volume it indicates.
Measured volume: 801.93 ft³
